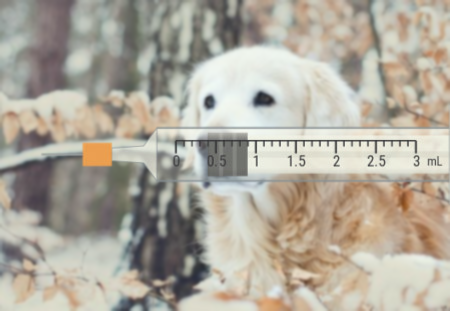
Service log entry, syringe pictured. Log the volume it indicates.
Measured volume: 0.4 mL
